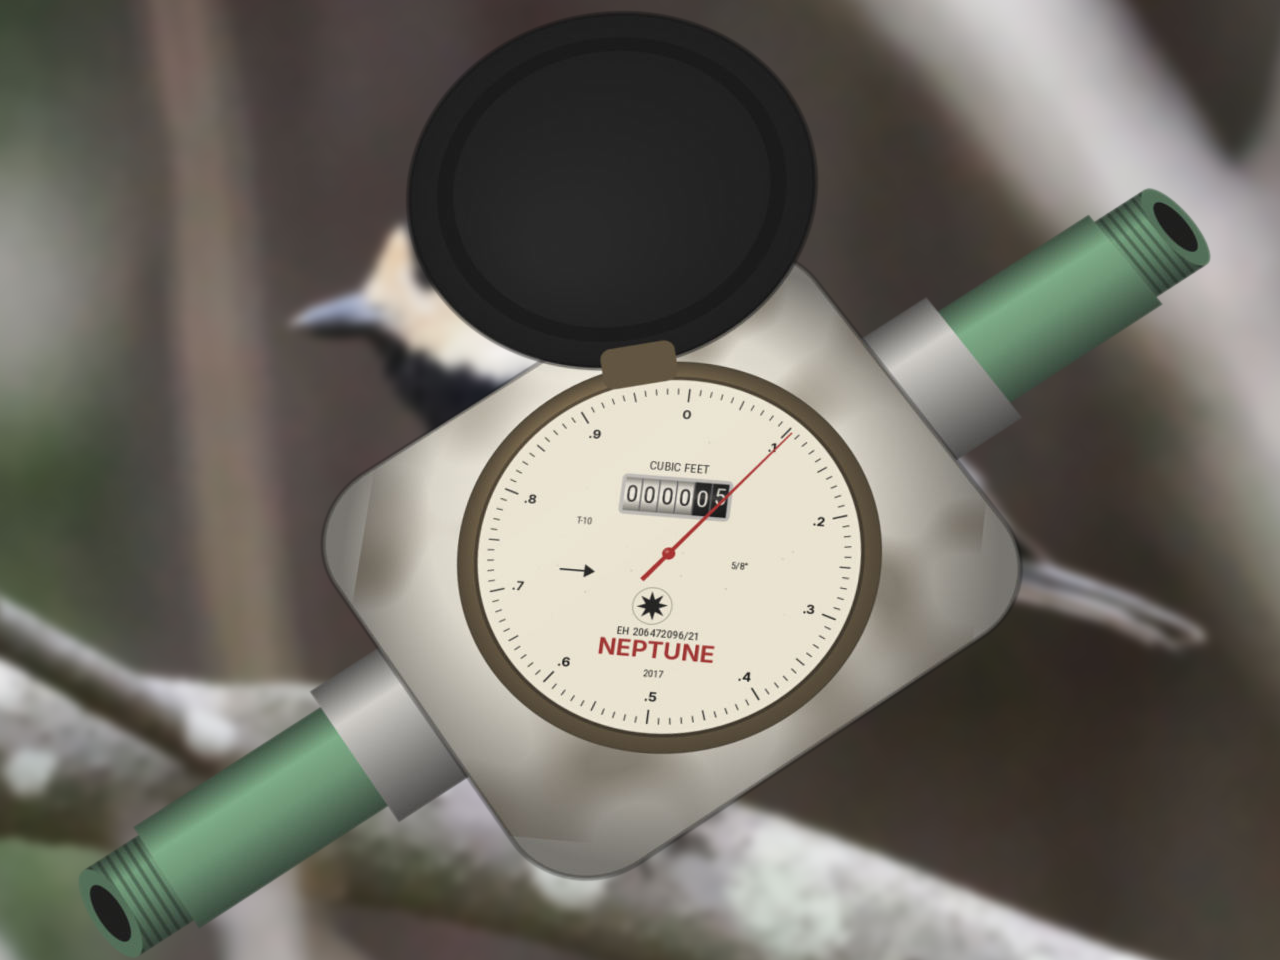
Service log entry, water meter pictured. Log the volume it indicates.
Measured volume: 5.10 ft³
